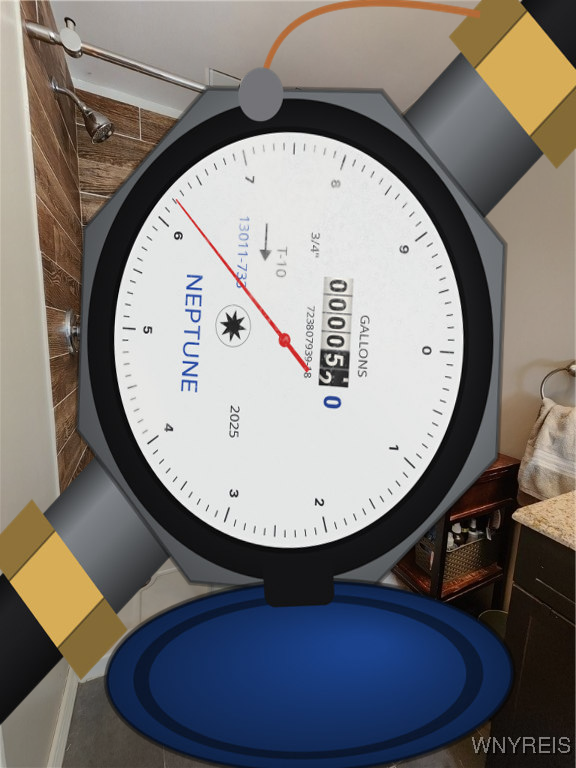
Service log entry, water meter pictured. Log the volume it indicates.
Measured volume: 516.2 gal
